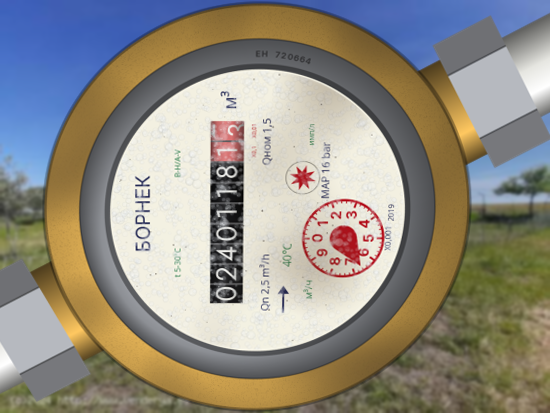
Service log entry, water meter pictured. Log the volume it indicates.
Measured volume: 240118.126 m³
